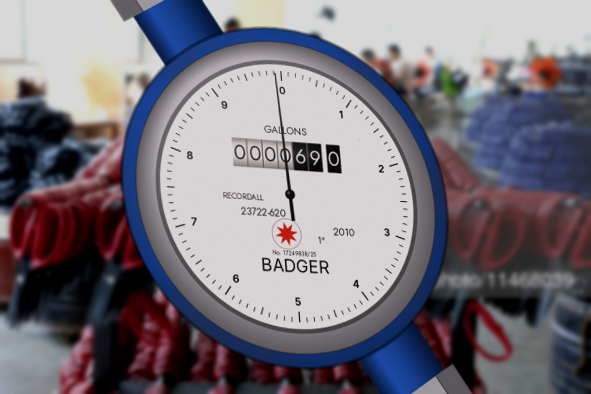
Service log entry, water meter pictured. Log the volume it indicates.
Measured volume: 689.9 gal
